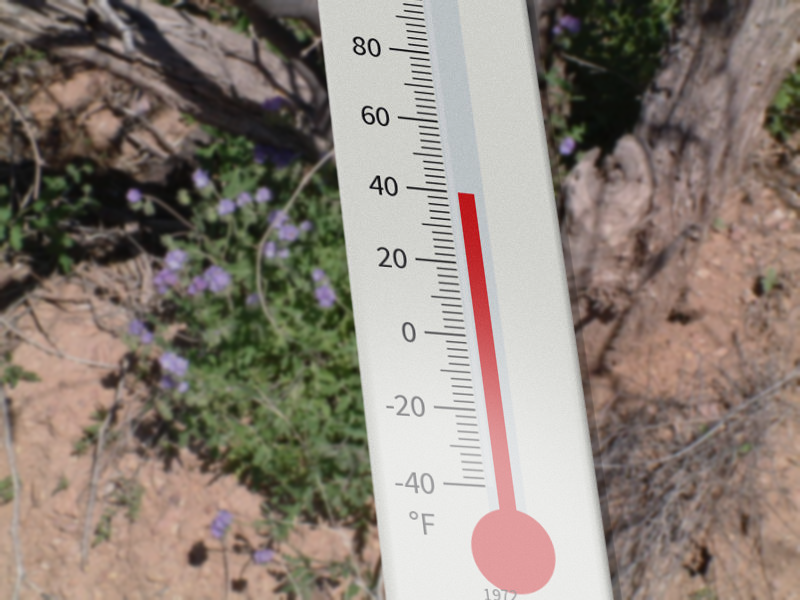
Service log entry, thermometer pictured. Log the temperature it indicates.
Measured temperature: 40 °F
